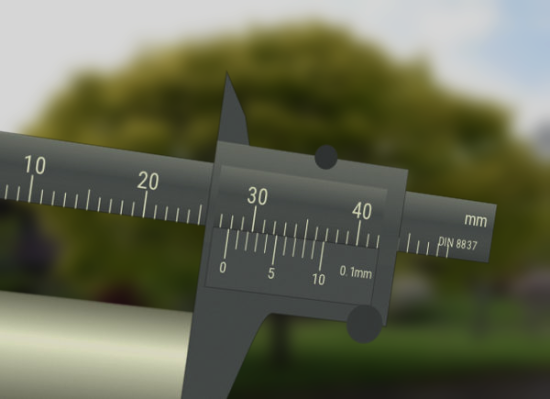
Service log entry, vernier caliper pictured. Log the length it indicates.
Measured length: 27.8 mm
